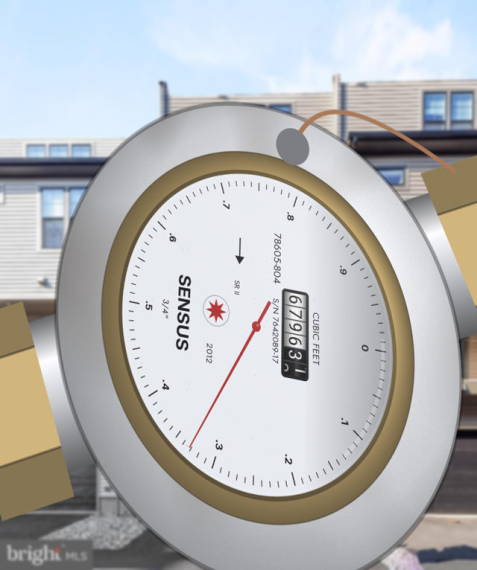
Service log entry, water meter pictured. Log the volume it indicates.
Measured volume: 679631.33 ft³
